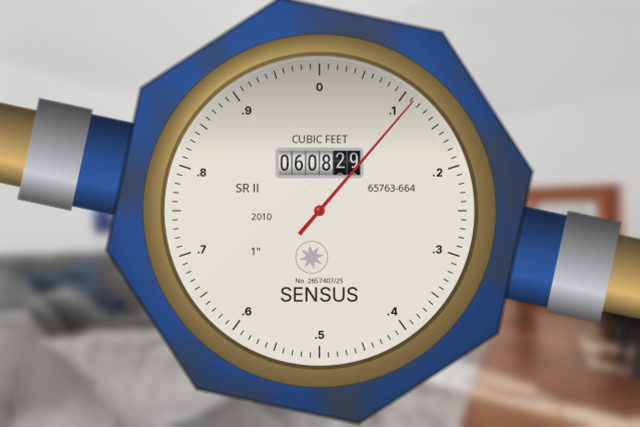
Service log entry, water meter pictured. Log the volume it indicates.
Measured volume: 60829.11 ft³
